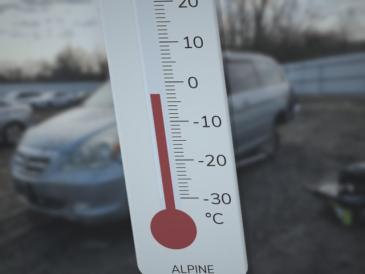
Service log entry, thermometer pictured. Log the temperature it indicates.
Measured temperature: -3 °C
